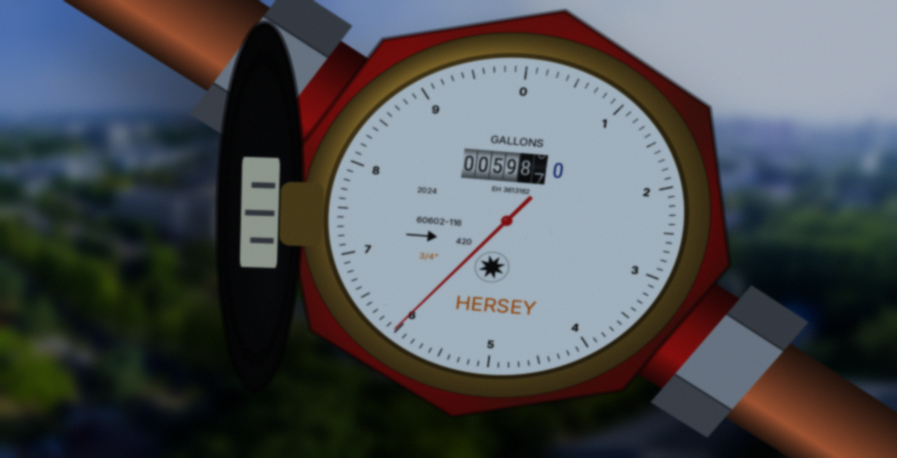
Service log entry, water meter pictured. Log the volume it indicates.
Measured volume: 59866.0 gal
